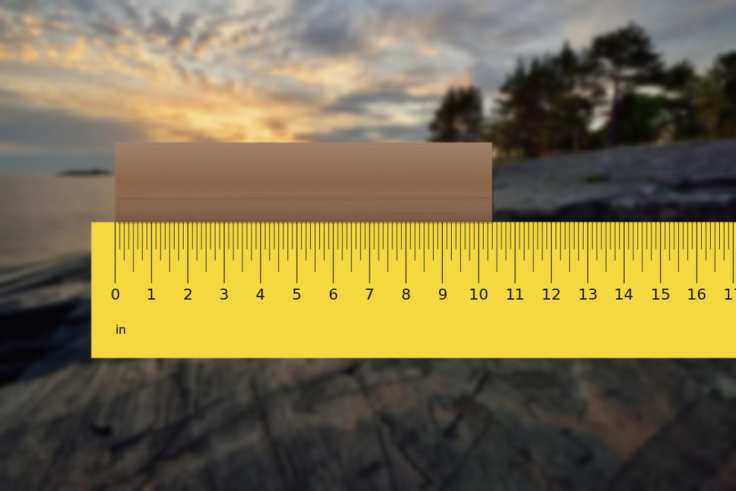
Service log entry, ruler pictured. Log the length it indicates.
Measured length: 10.375 in
